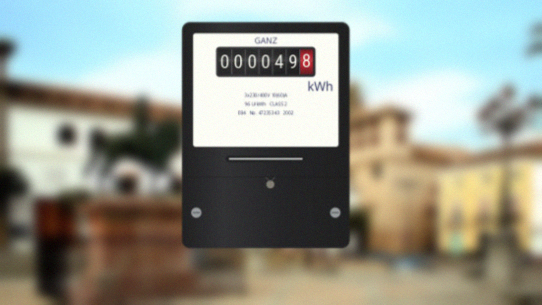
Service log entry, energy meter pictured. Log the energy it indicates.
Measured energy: 49.8 kWh
